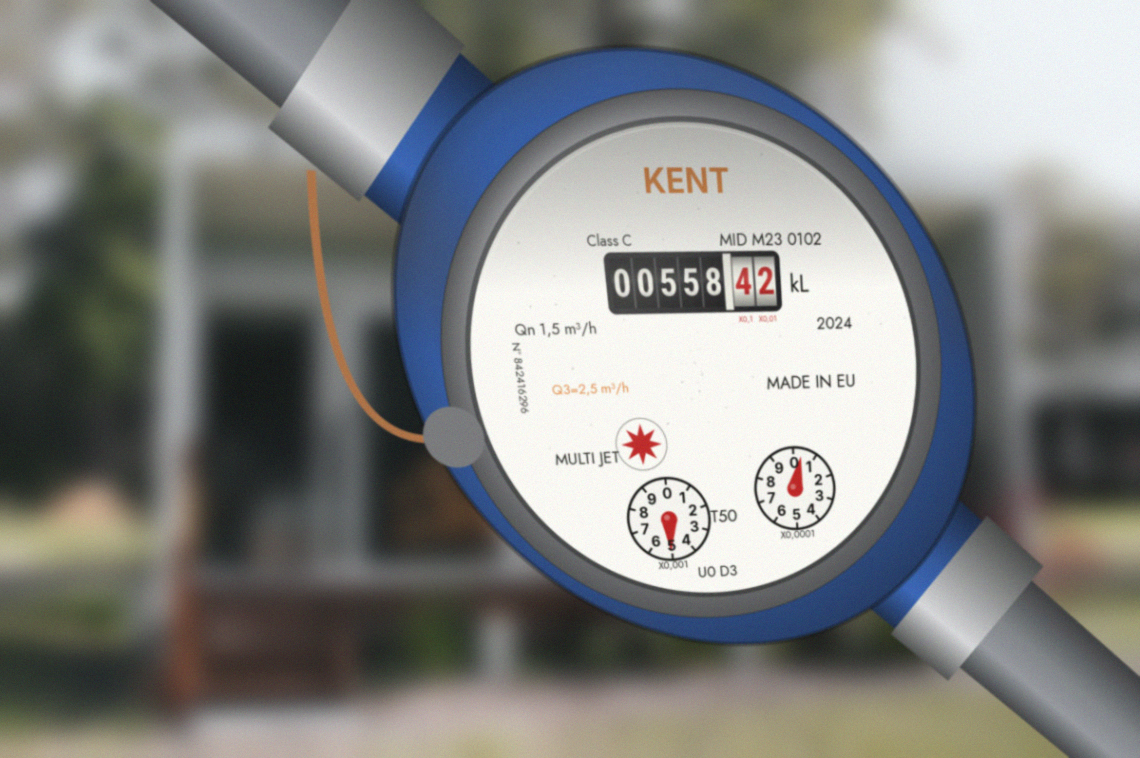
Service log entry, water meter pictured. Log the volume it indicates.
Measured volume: 558.4250 kL
